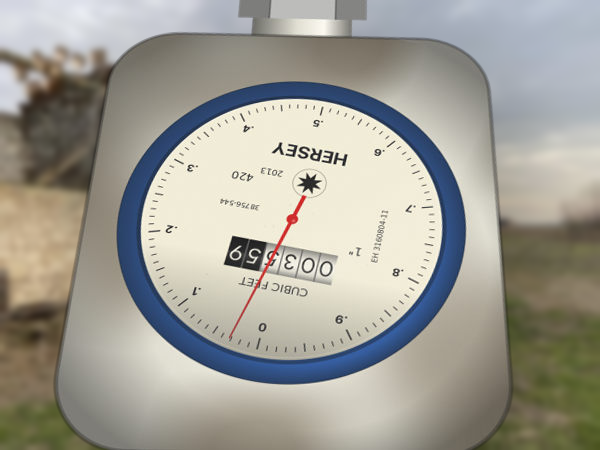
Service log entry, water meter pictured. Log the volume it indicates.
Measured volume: 3559.03 ft³
